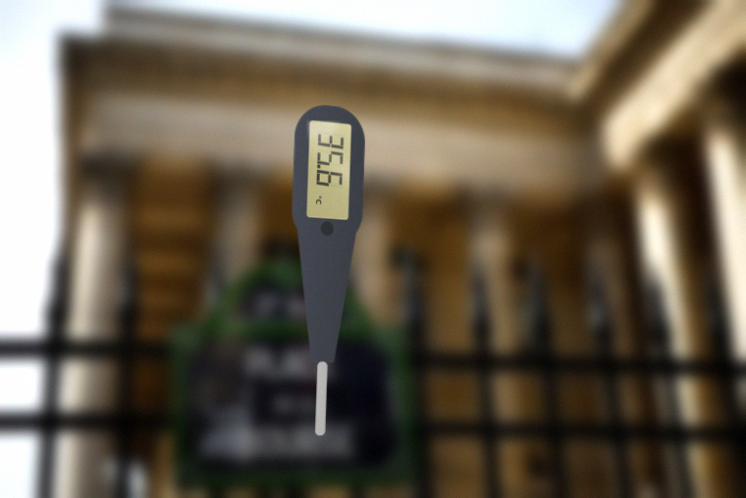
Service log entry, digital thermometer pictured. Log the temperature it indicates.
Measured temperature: 35.6 °C
